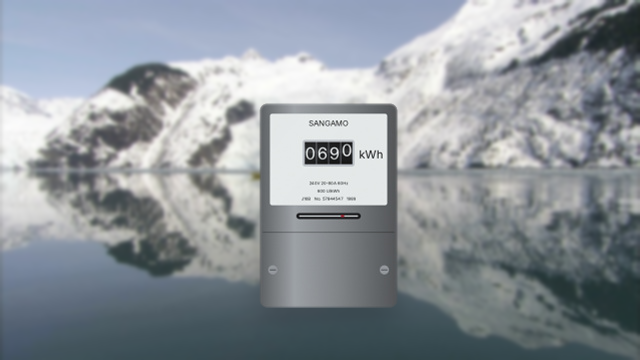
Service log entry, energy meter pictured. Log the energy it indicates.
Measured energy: 690 kWh
